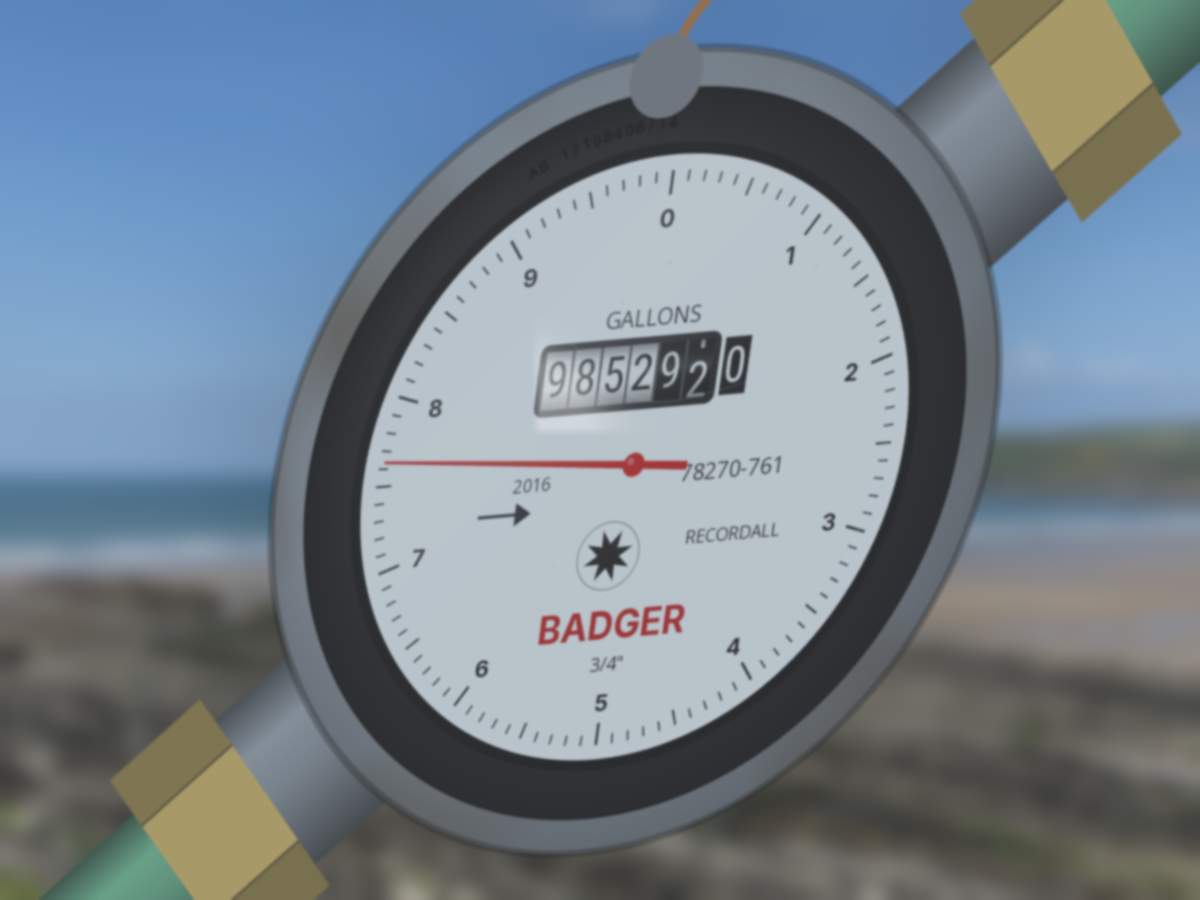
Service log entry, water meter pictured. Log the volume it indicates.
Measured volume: 9852917.6 gal
